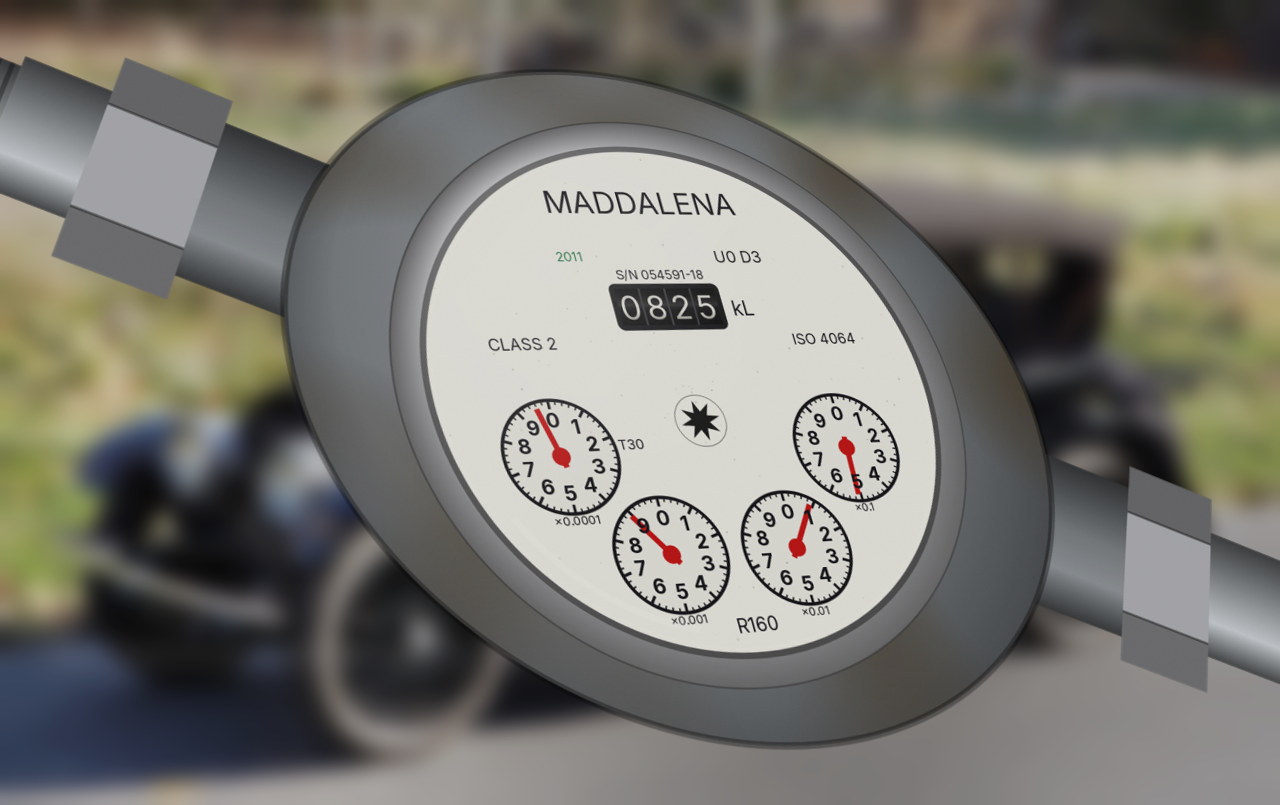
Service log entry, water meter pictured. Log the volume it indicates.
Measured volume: 825.5089 kL
